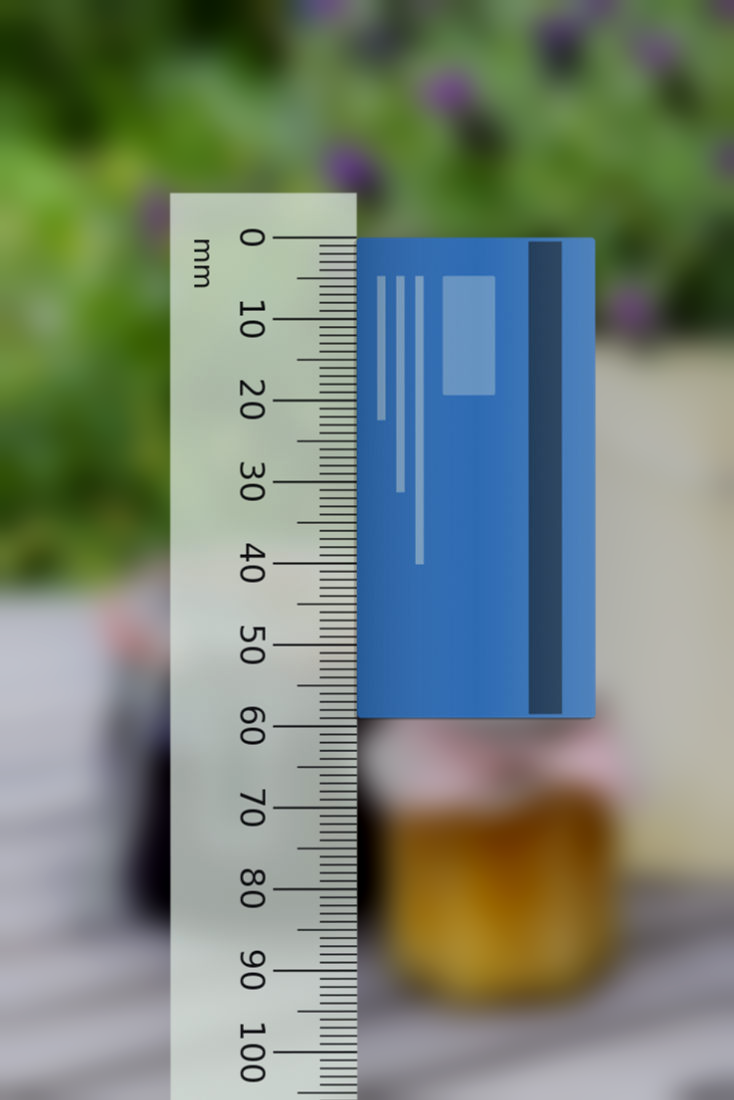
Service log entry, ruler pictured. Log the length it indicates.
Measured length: 59 mm
